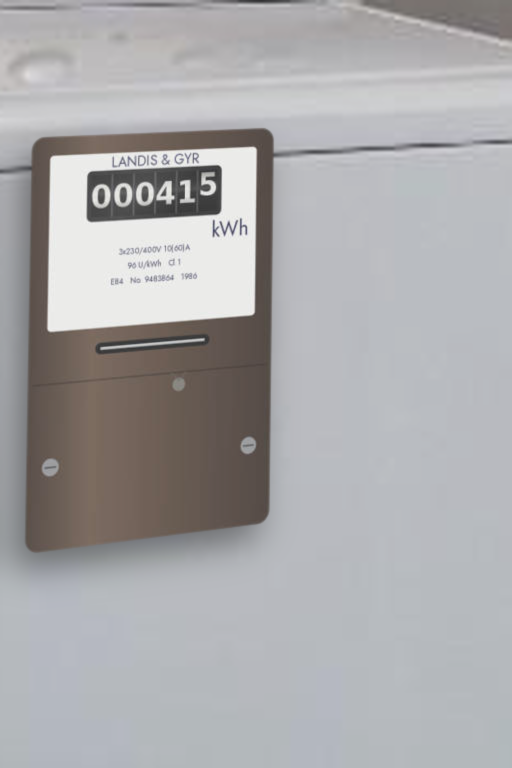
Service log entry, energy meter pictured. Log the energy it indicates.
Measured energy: 415 kWh
